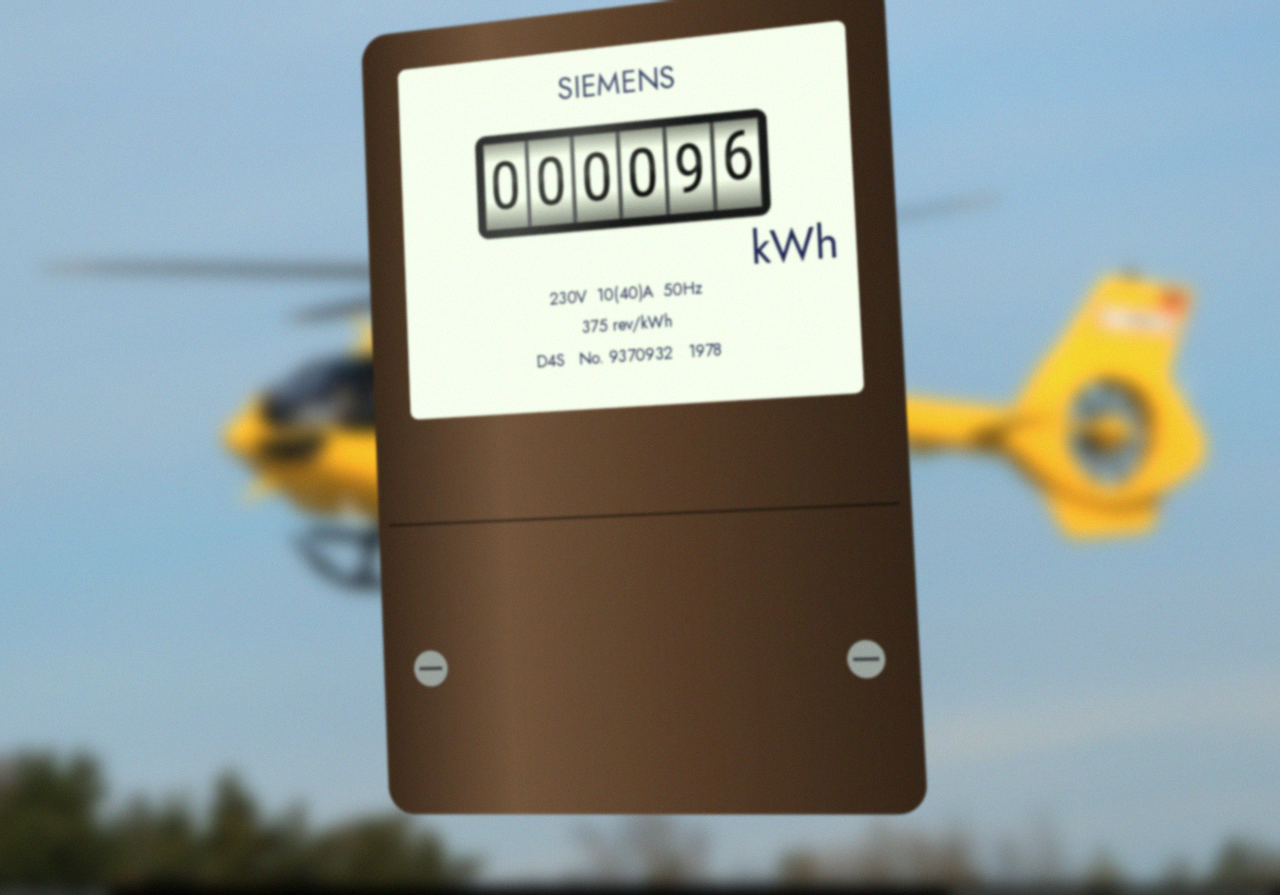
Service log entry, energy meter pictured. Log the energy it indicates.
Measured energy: 96 kWh
